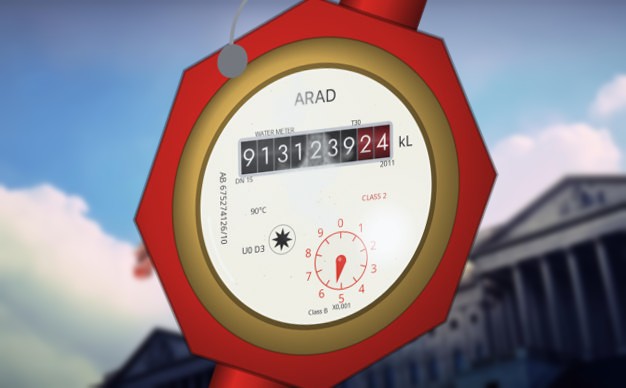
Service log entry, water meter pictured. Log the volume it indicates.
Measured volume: 9131239.245 kL
